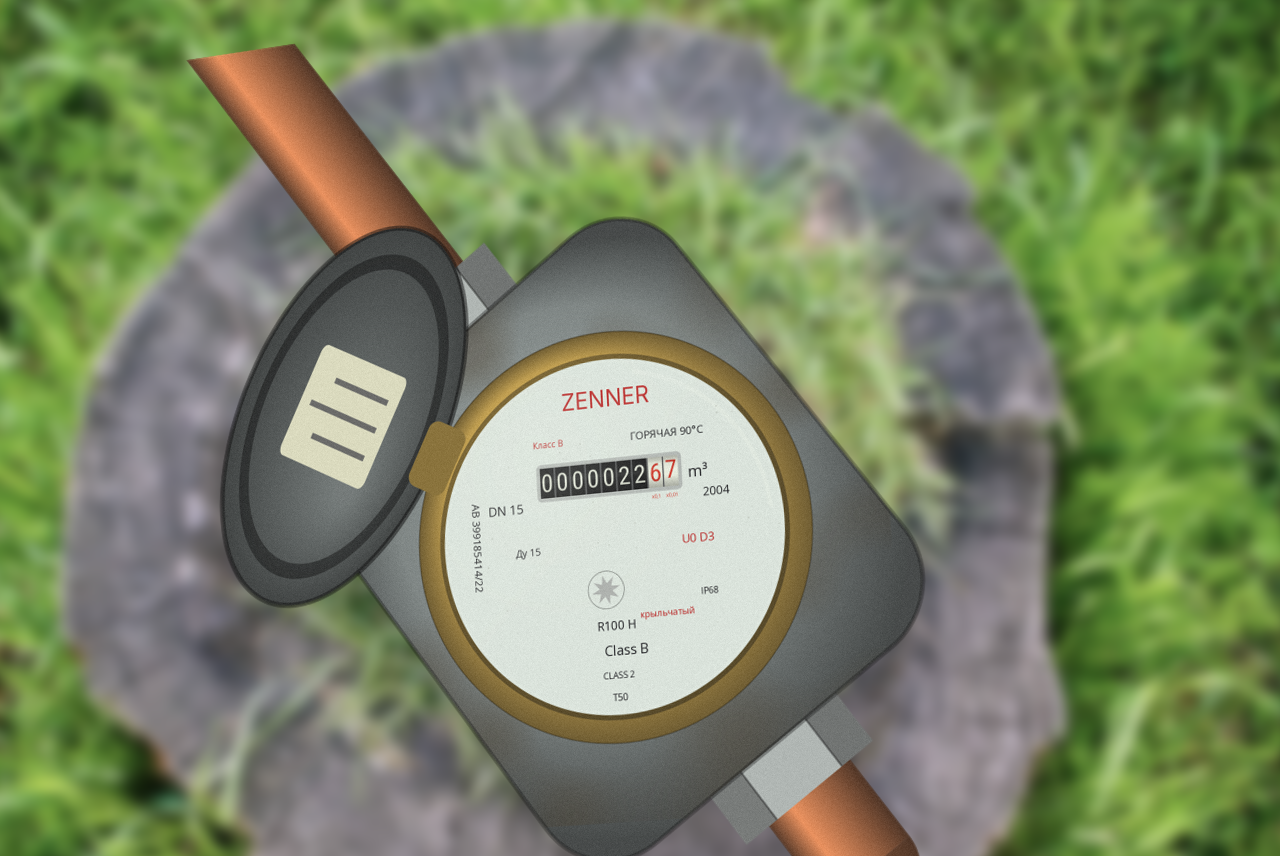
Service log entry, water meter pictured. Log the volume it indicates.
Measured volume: 22.67 m³
